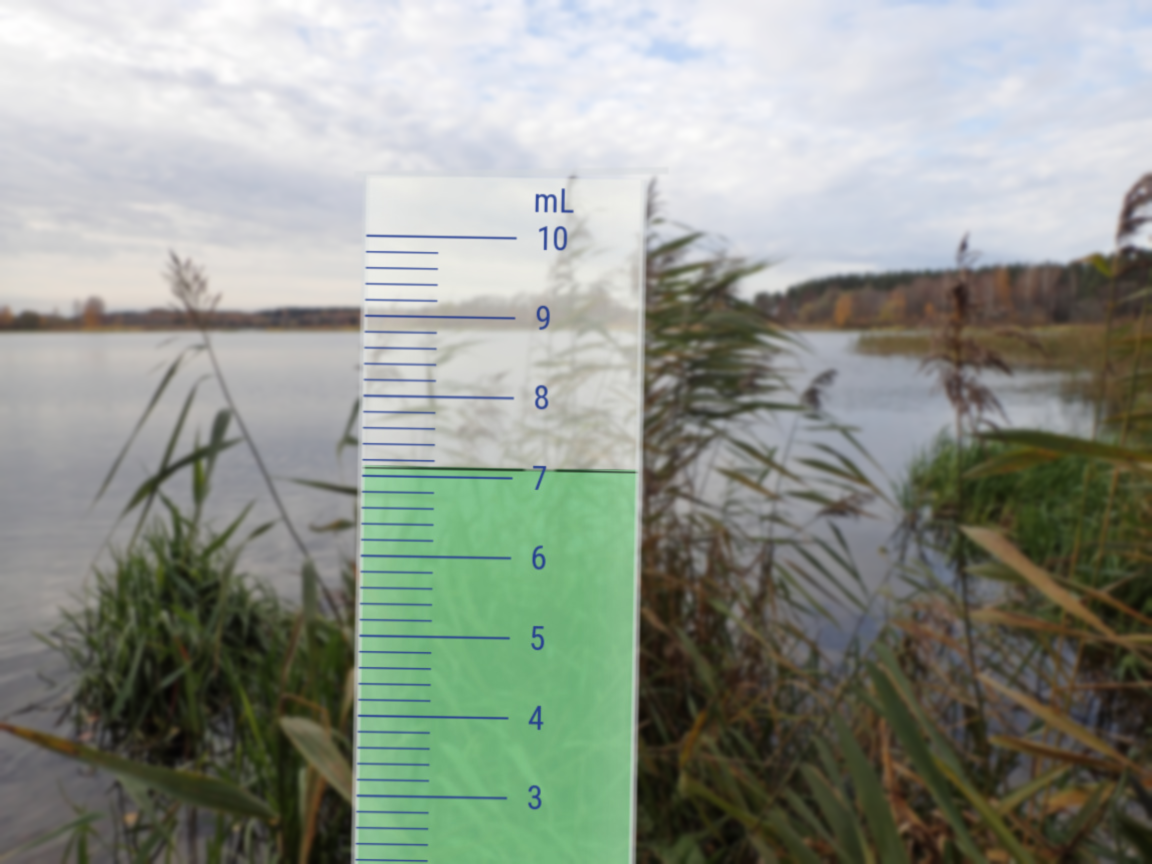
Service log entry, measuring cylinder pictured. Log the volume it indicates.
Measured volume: 7.1 mL
